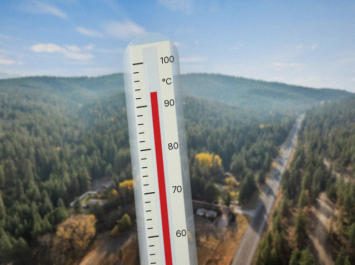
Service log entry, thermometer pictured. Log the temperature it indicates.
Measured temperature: 93 °C
